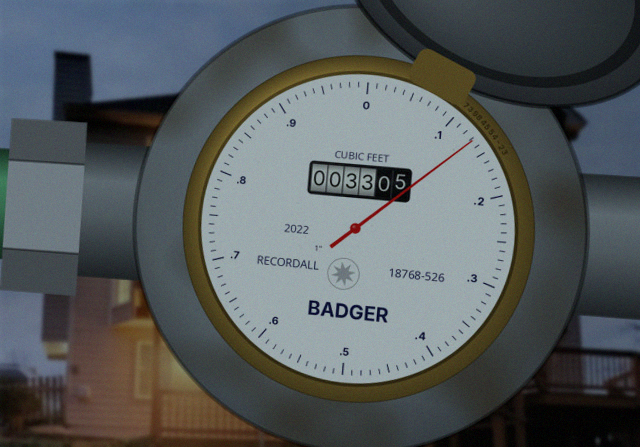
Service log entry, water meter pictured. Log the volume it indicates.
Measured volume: 3305.13 ft³
